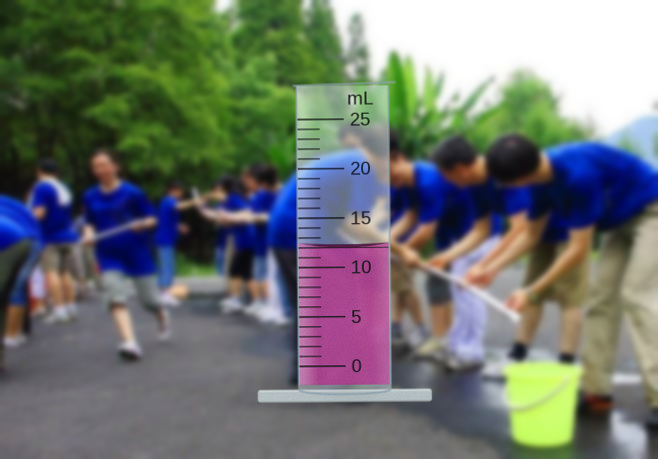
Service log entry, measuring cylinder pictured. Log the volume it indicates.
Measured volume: 12 mL
